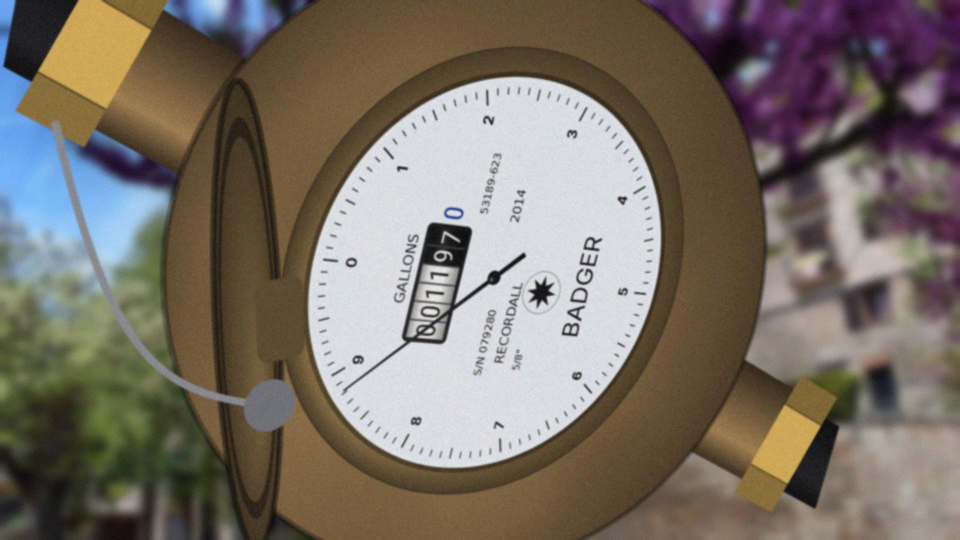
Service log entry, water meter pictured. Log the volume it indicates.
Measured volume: 11968.8 gal
